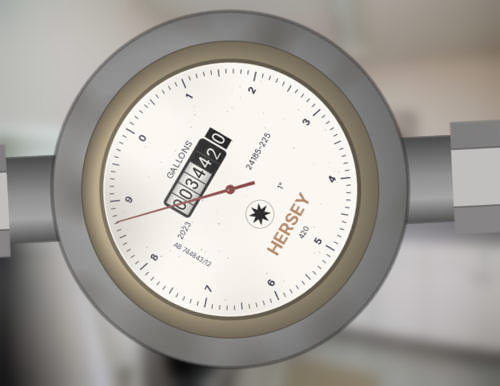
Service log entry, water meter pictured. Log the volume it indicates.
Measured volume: 34418.7 gal
